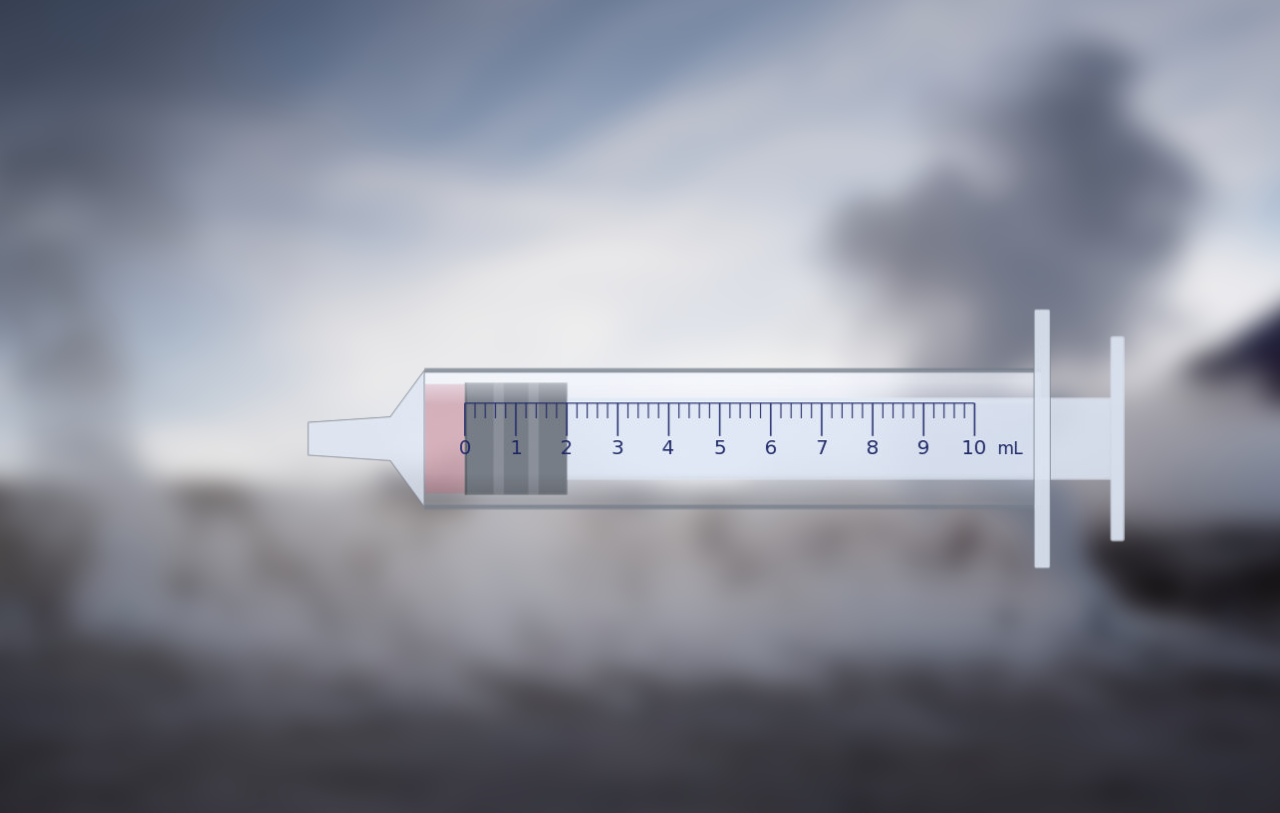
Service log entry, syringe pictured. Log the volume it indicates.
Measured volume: 0 mL
